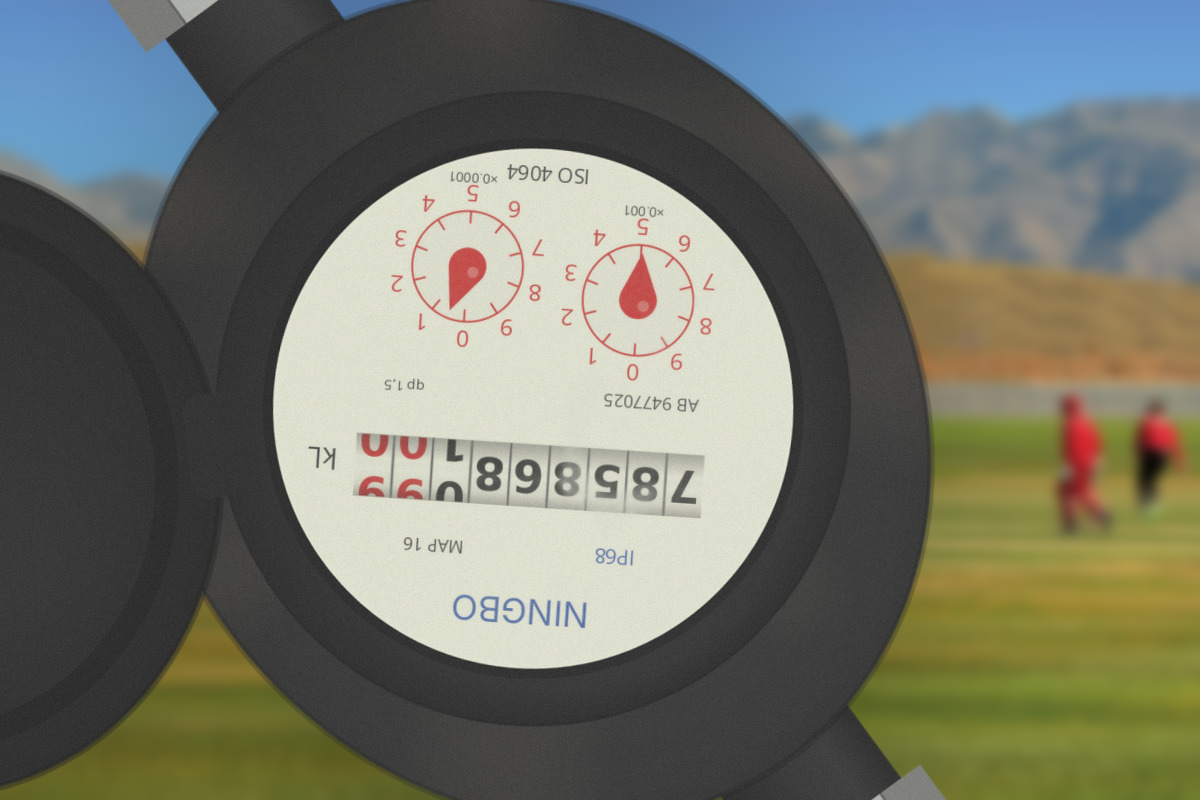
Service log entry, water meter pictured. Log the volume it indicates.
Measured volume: 7858680.9950 kL
